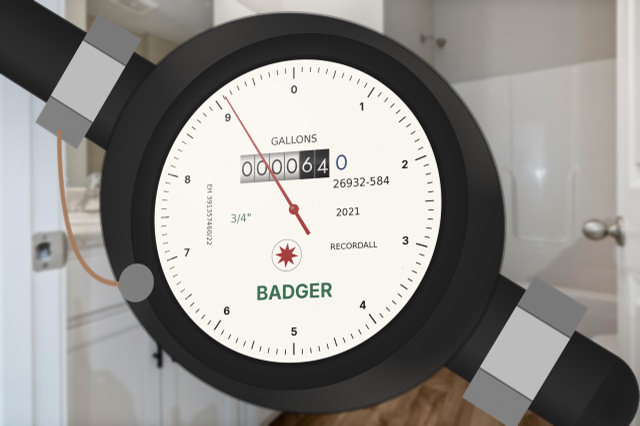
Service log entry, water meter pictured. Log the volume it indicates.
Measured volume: 639.1 gal
